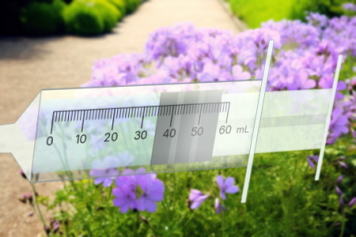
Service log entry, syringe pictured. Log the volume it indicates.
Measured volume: 35 mL
